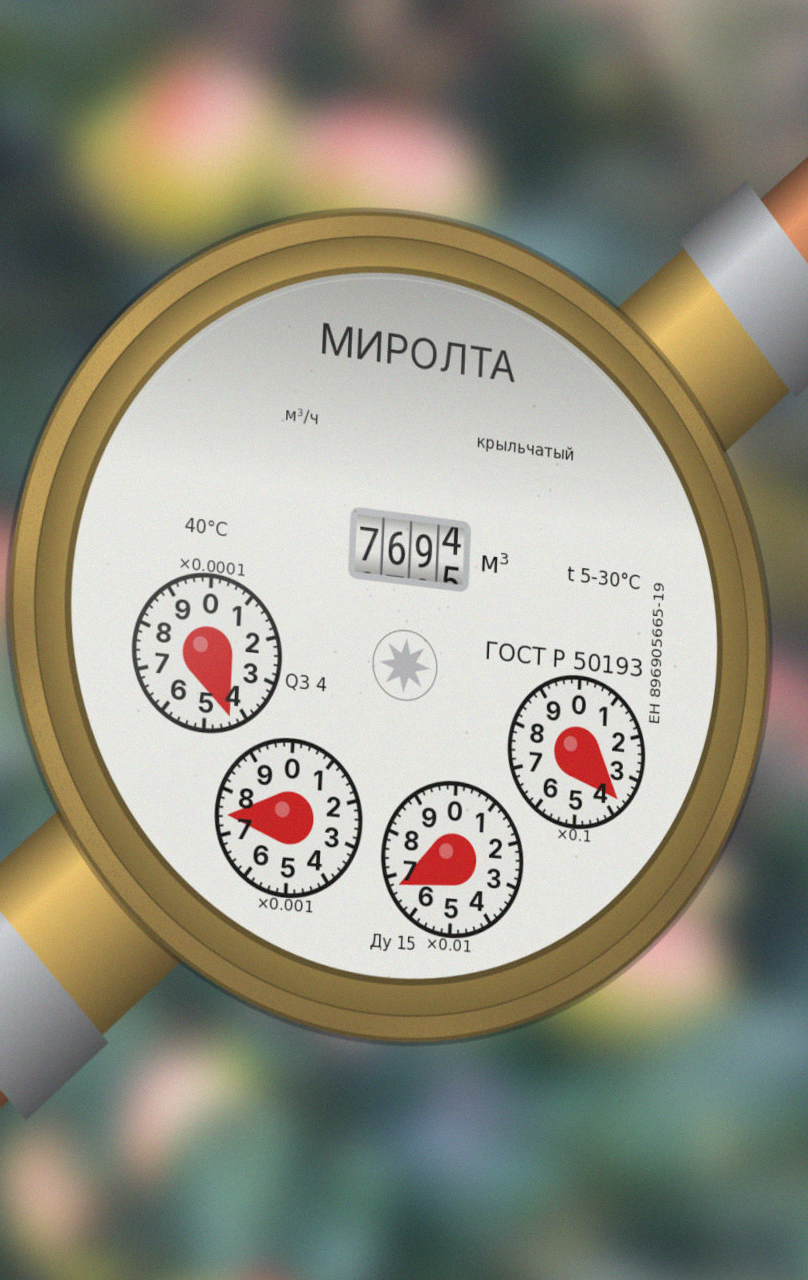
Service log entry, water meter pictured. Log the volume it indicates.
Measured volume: 7694.3674 m³
